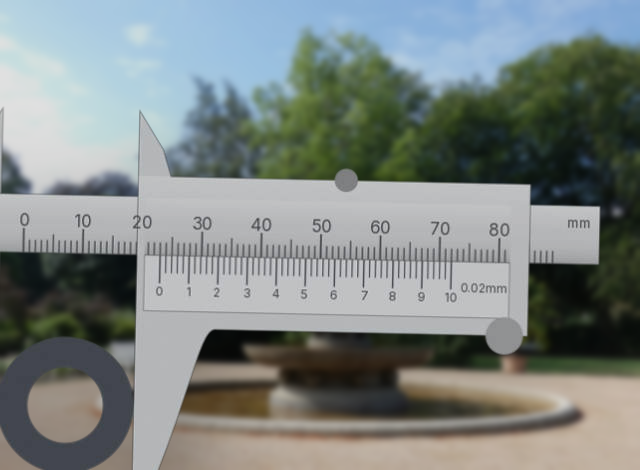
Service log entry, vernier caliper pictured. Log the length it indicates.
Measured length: 23.0 mm
